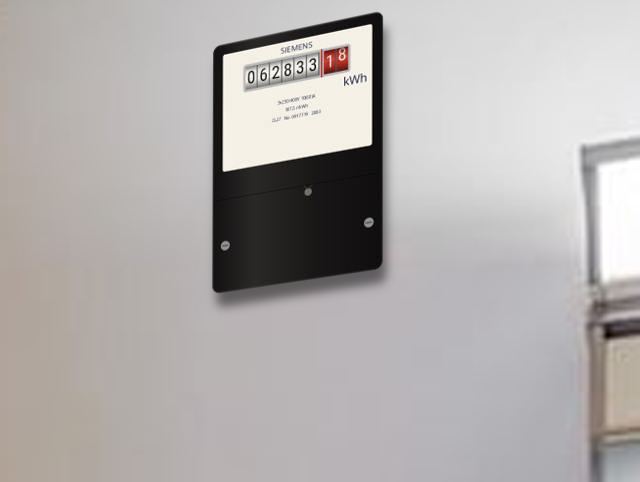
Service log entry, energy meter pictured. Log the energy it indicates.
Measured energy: 62833.18 kWh
